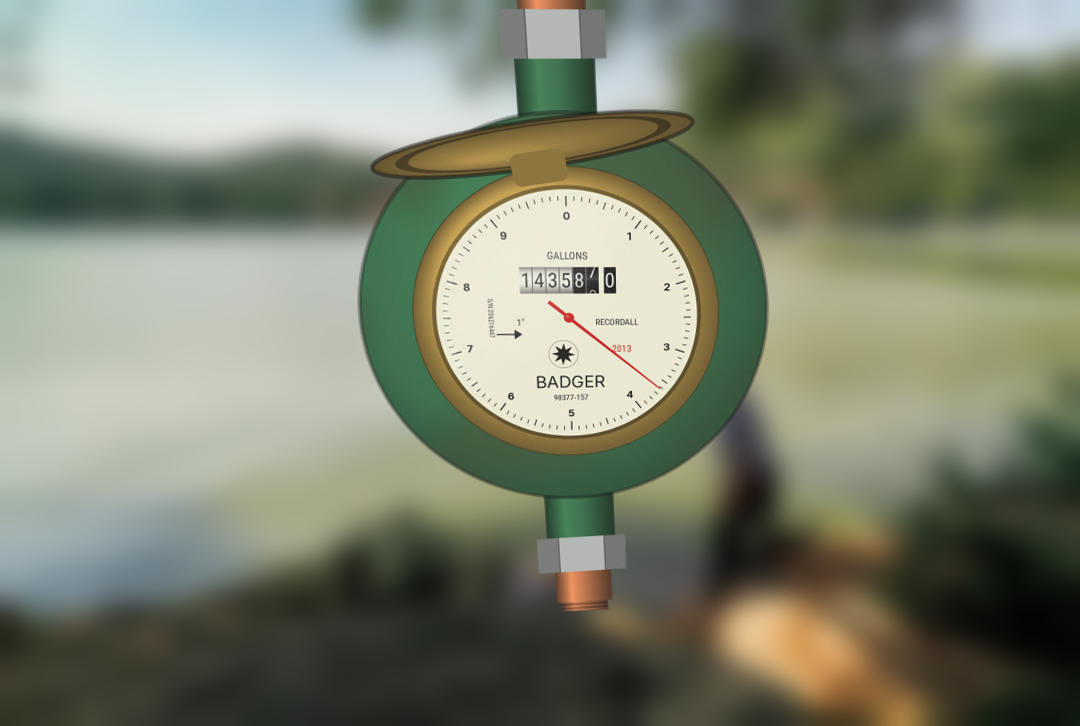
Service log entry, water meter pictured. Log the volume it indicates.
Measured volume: 1435873.6 gal
